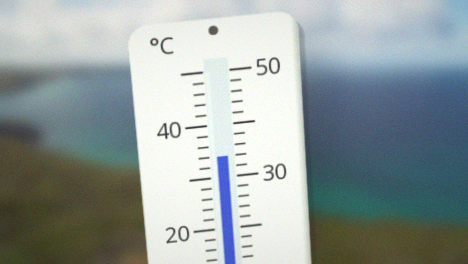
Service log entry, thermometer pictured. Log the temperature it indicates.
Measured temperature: 34 °C
